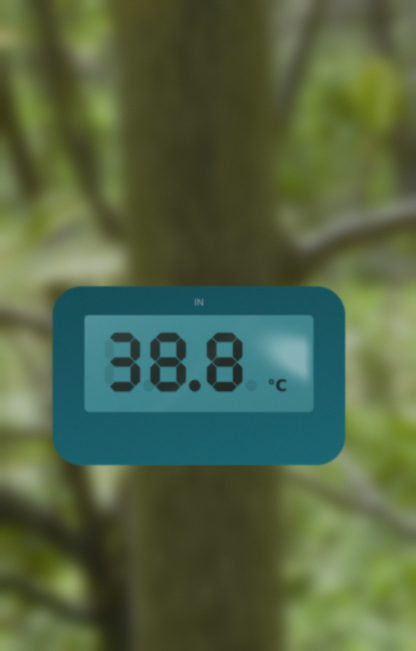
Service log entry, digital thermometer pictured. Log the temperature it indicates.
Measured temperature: 38.8 °C
